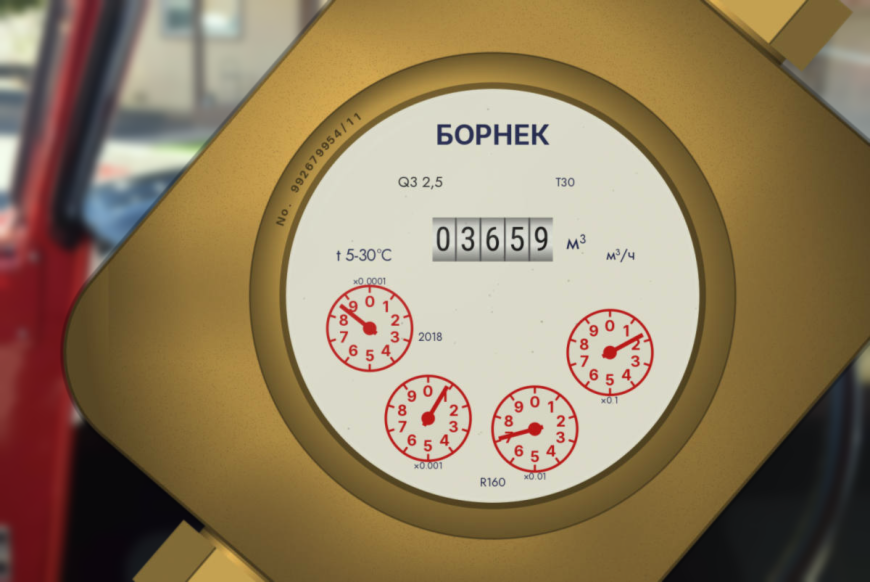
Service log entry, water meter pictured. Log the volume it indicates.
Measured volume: 3659.1708 m³
